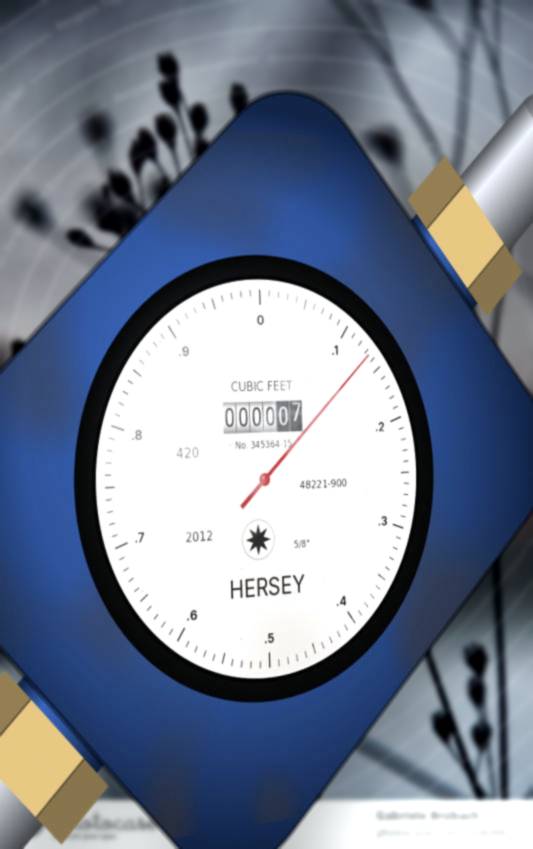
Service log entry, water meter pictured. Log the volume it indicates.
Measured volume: 7.13 ft³
